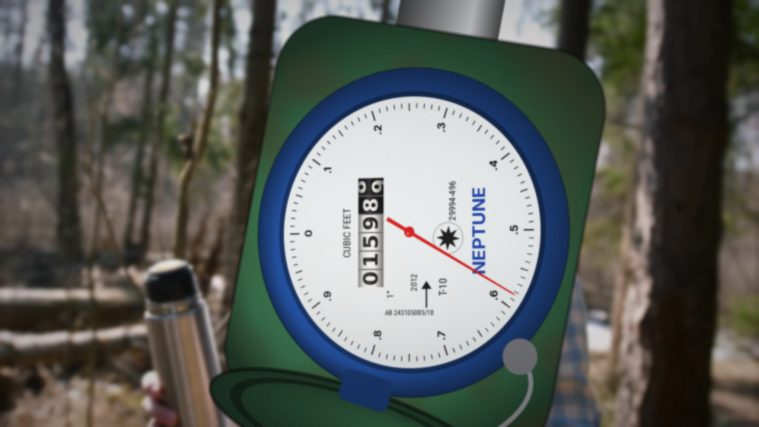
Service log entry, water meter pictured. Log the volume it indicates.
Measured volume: 15988.58 ft³
